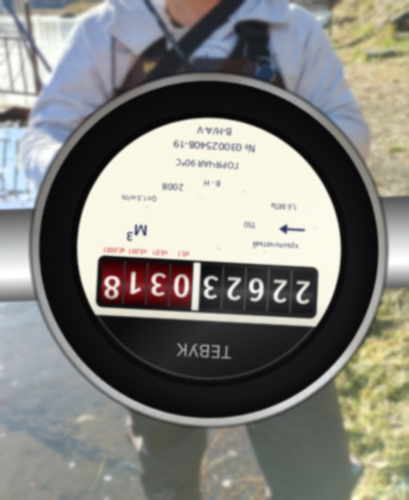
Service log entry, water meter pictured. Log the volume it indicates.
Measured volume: 22623.0318 m³
